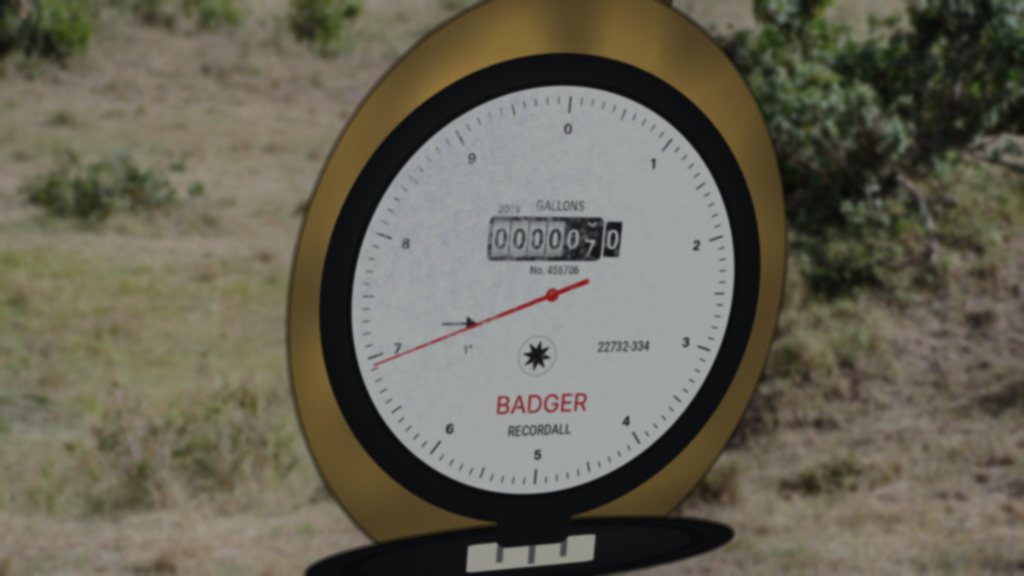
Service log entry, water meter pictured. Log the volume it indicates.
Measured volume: 66.9 gal
